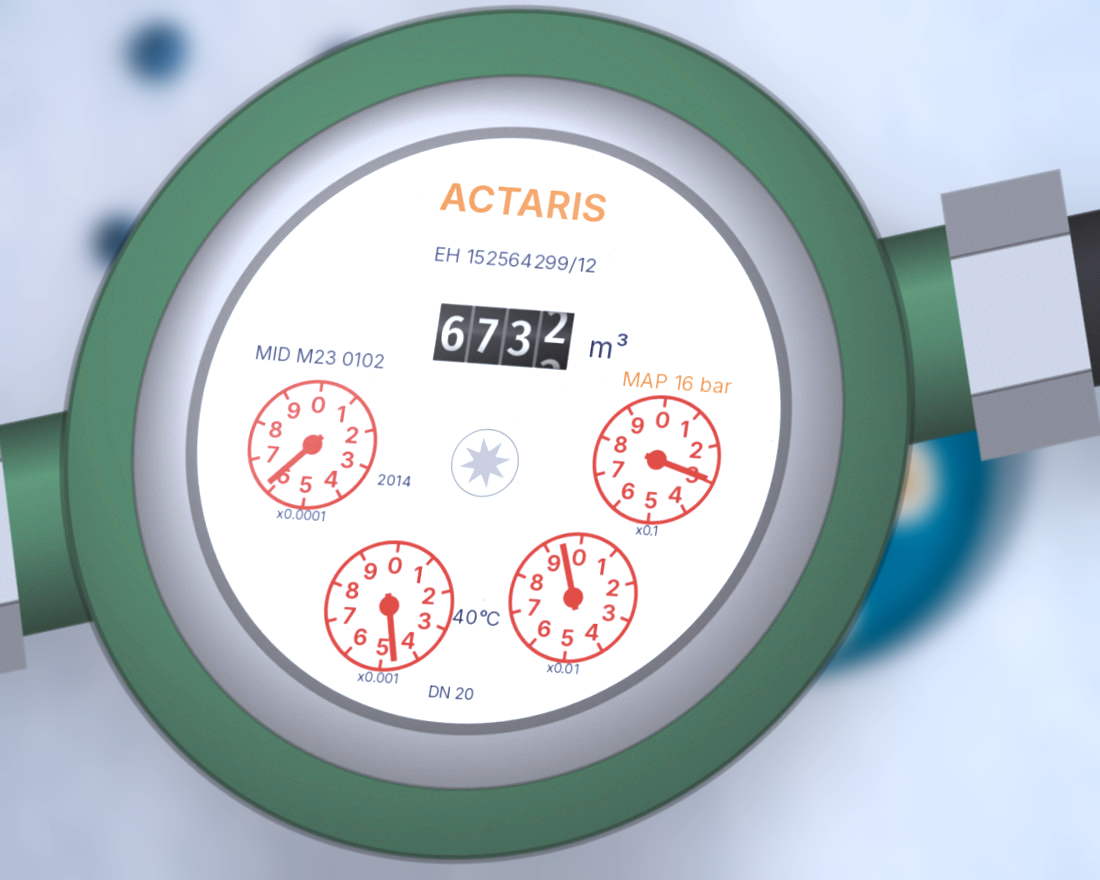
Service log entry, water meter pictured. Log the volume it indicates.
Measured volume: 6732.2946 m³
